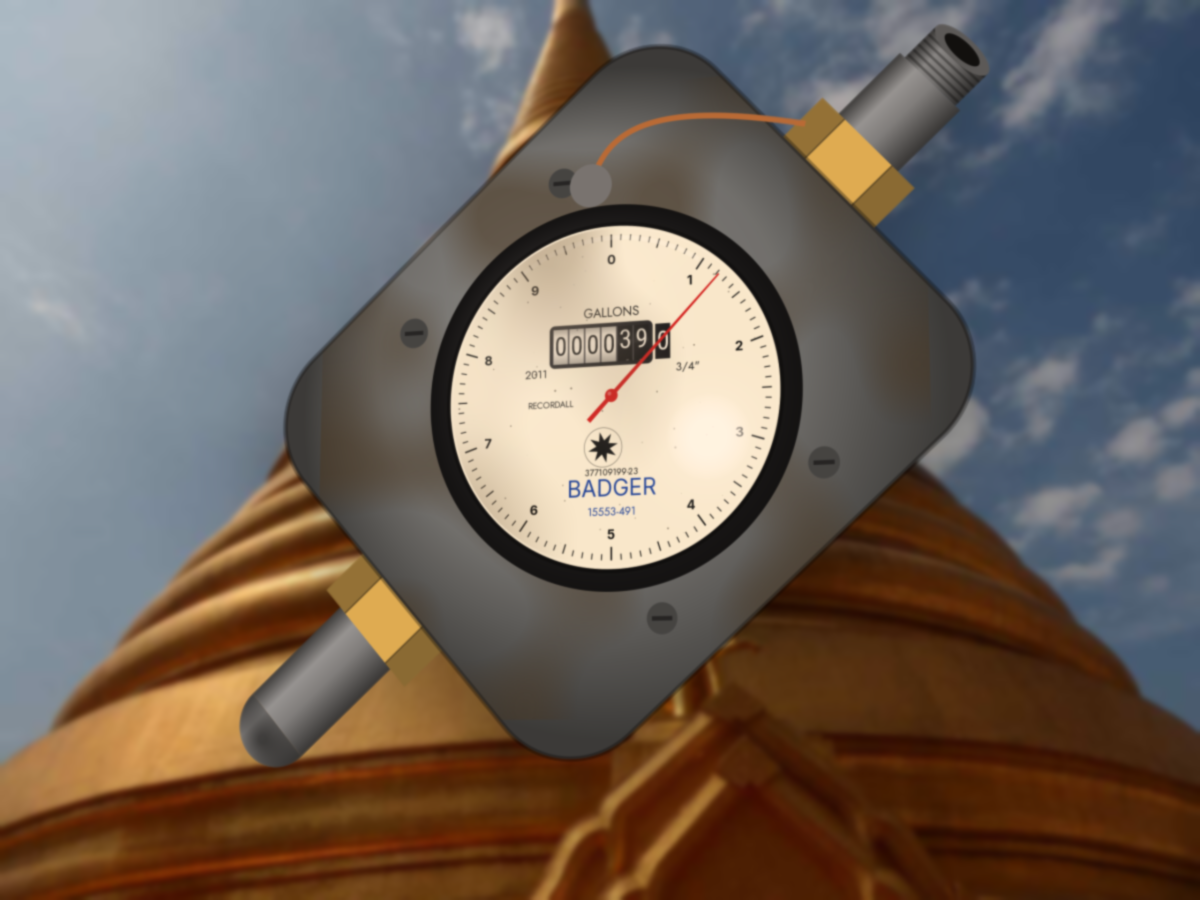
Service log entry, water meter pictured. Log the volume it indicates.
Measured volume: 391.2 gal
